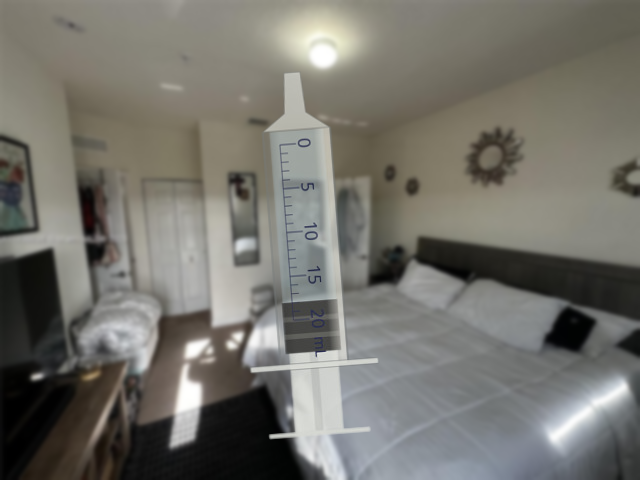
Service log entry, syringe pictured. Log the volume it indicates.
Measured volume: 18 mL
